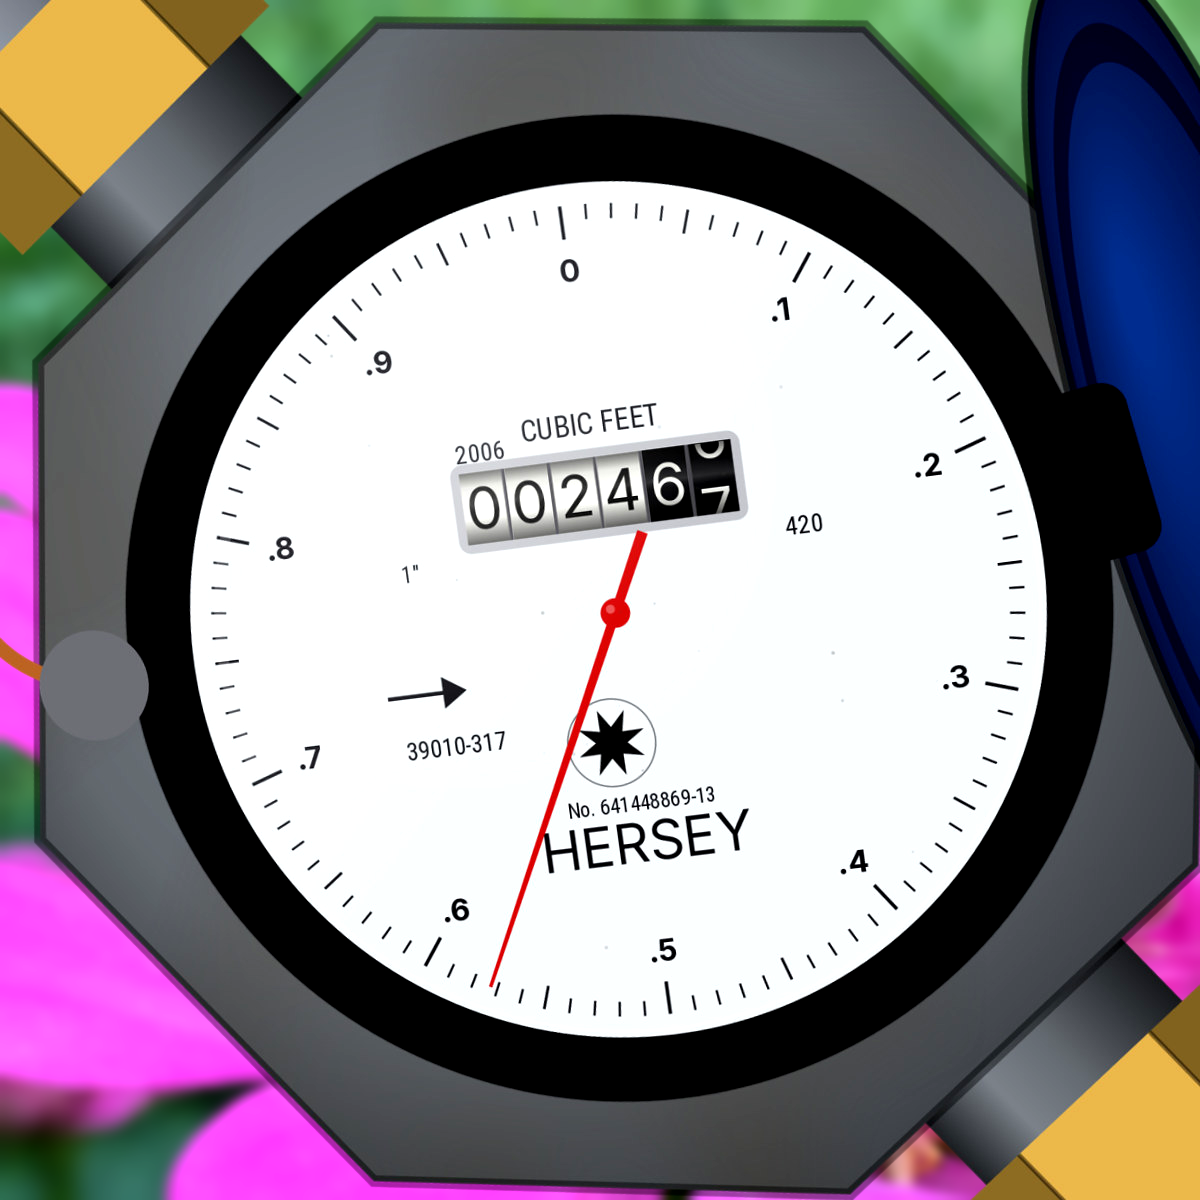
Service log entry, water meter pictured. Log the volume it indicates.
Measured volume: 2466.57 ft³
